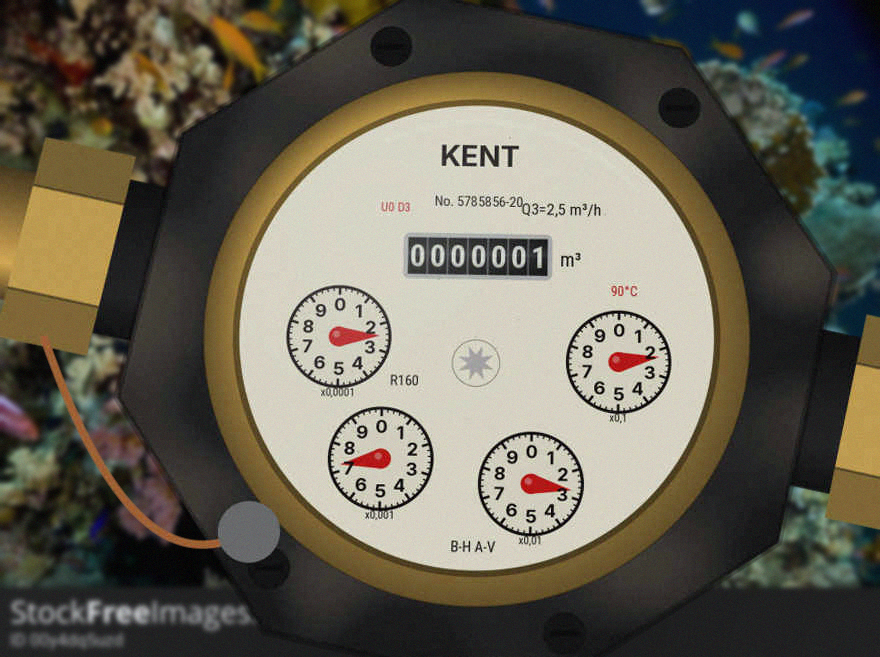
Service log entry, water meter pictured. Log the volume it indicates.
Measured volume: 1.2272 m³
